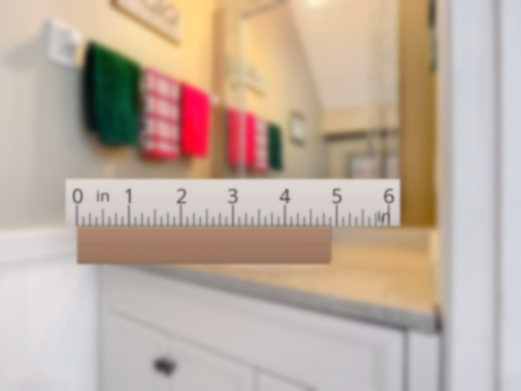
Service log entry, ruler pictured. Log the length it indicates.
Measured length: 4.875 in
